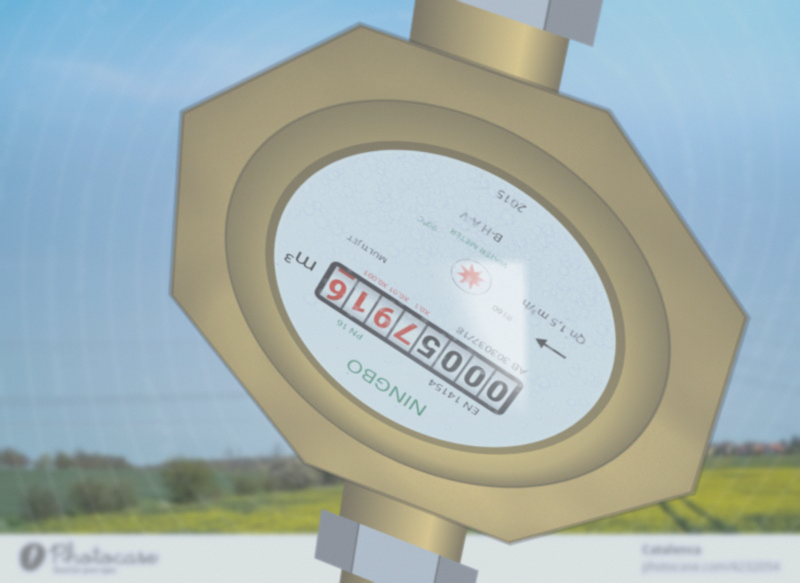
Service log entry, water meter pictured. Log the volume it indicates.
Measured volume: 5.7916 m³
